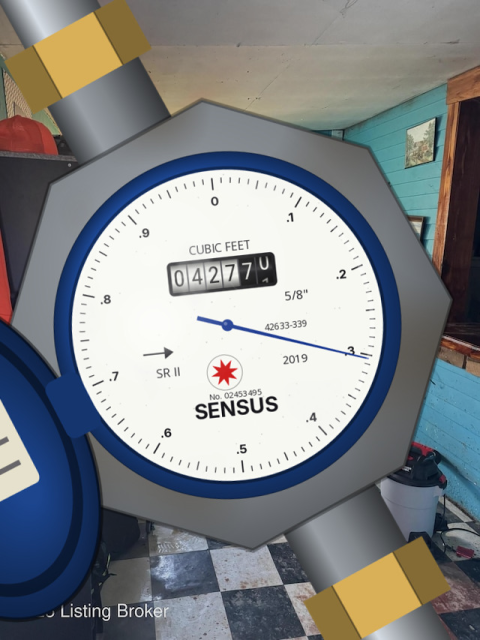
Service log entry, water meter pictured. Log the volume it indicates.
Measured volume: 42770.30 ft³
